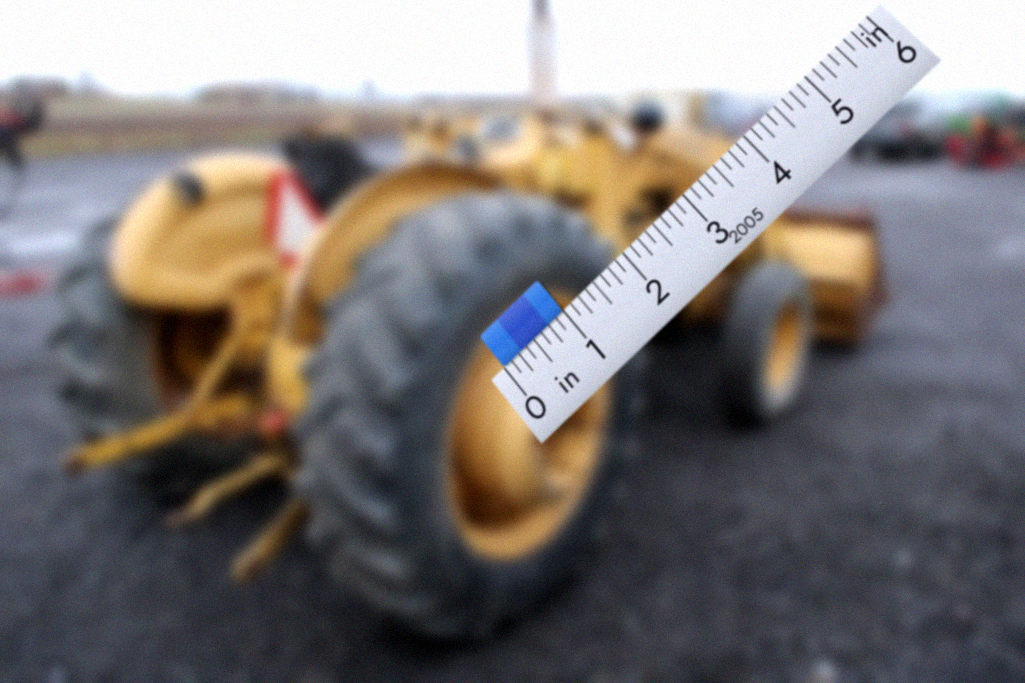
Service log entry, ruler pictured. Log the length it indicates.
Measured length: 1 in
